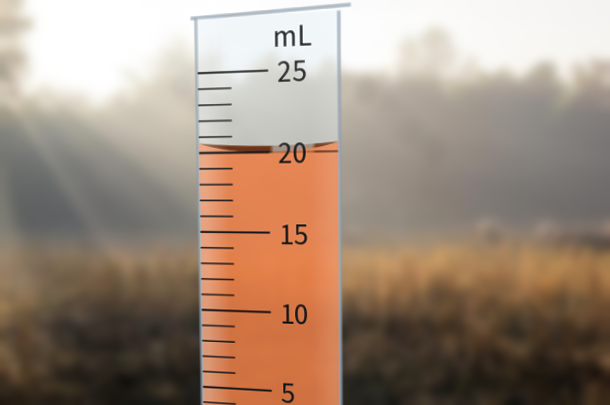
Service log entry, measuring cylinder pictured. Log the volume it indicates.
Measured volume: 20 mL
